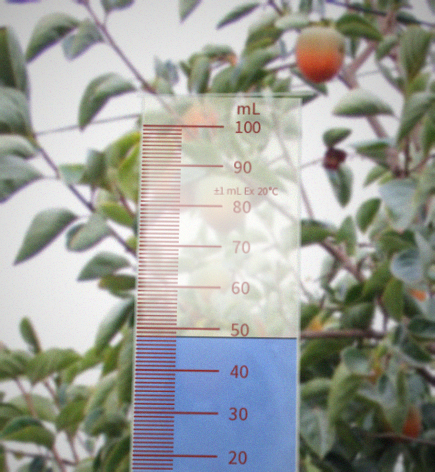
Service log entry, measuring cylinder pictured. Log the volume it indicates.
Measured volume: 48 mL
